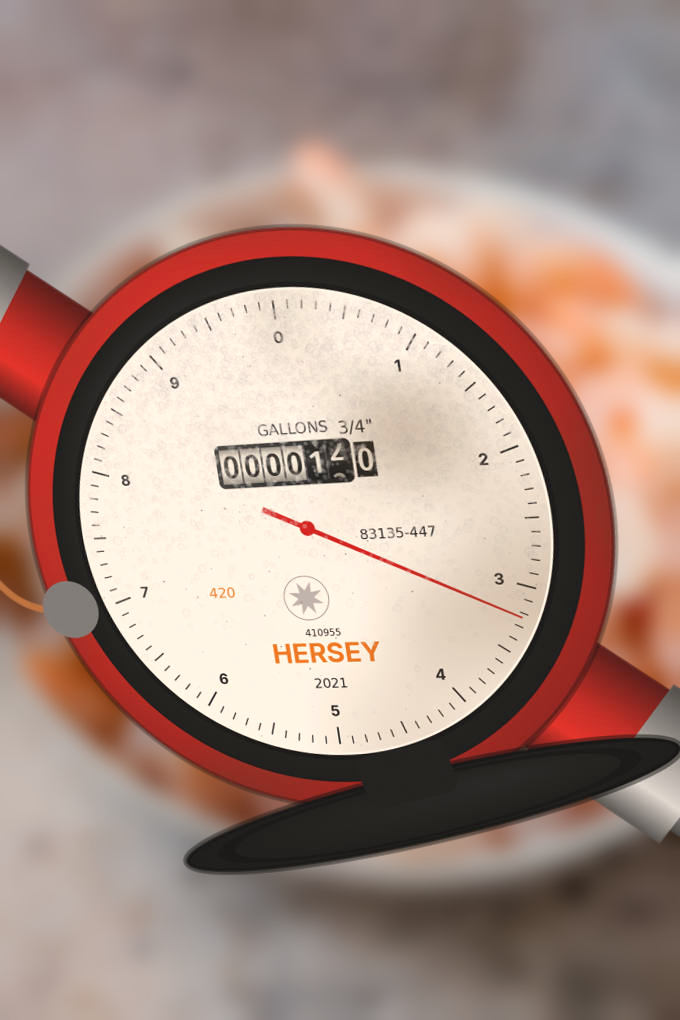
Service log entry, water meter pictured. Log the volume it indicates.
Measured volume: 123.2 gal
